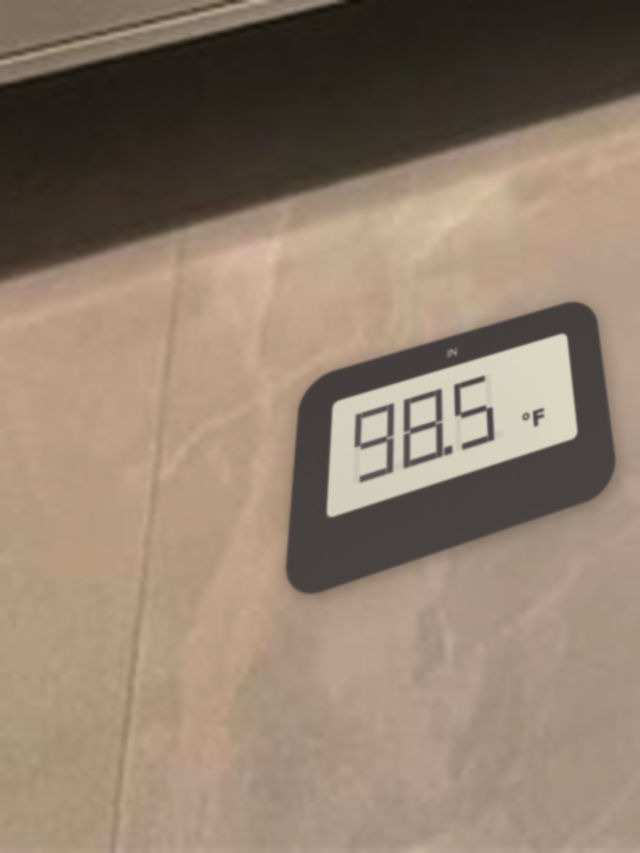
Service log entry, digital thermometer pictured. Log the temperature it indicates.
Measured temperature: 98.5 °F
